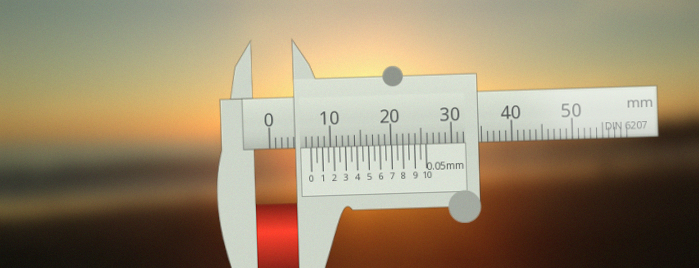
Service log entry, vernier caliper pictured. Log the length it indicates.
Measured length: 6.8 mm
